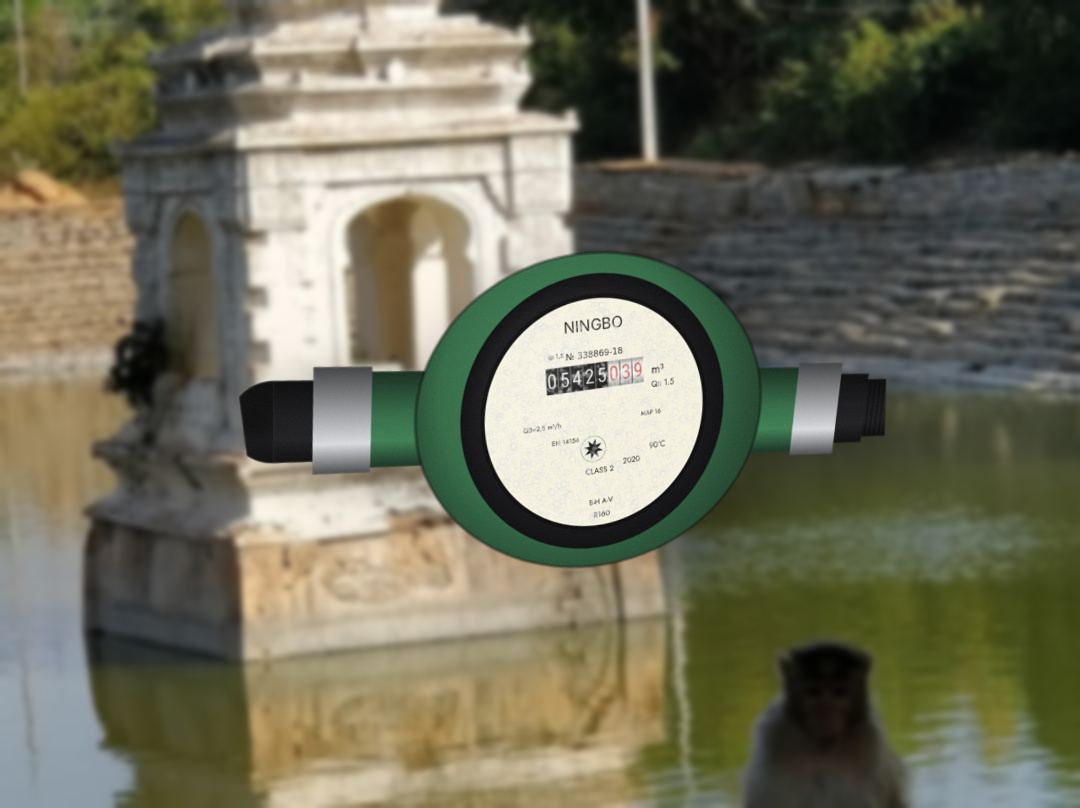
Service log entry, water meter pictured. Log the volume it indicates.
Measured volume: 5425.039 m³
